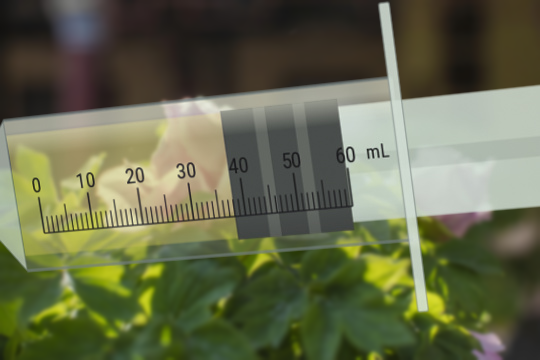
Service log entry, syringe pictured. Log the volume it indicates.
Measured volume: 38 mL
